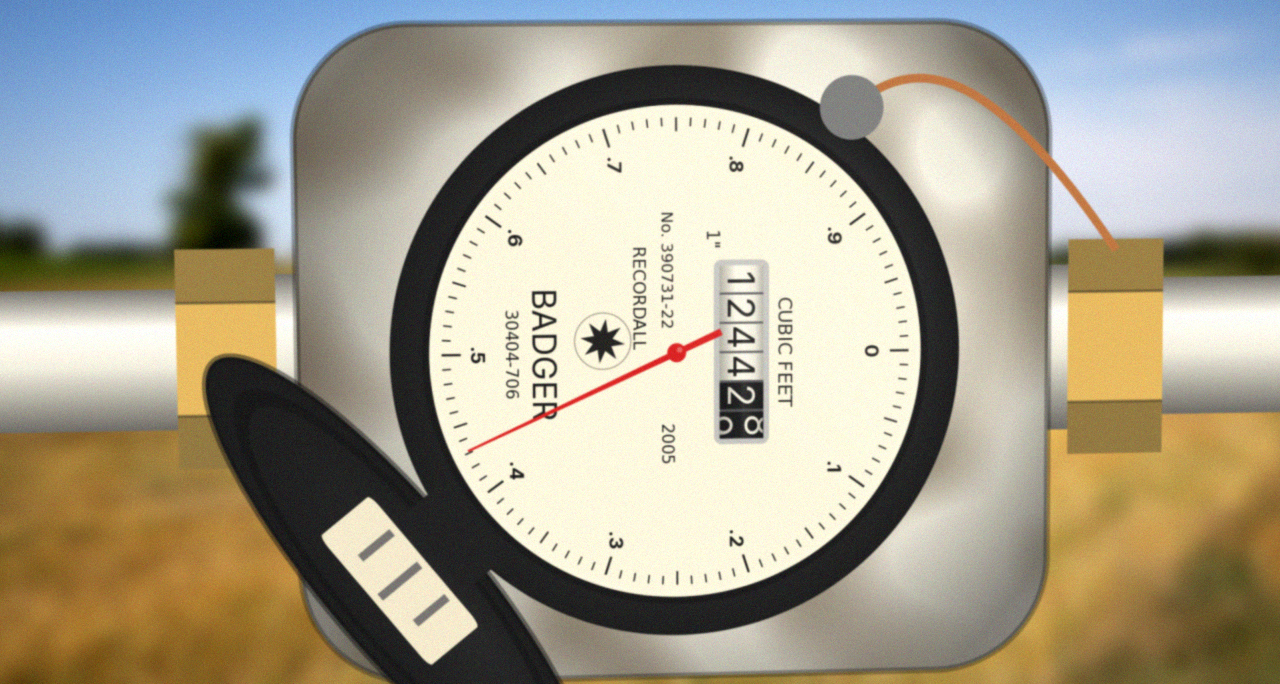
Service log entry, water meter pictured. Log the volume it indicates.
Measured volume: 124428.43 ft³
